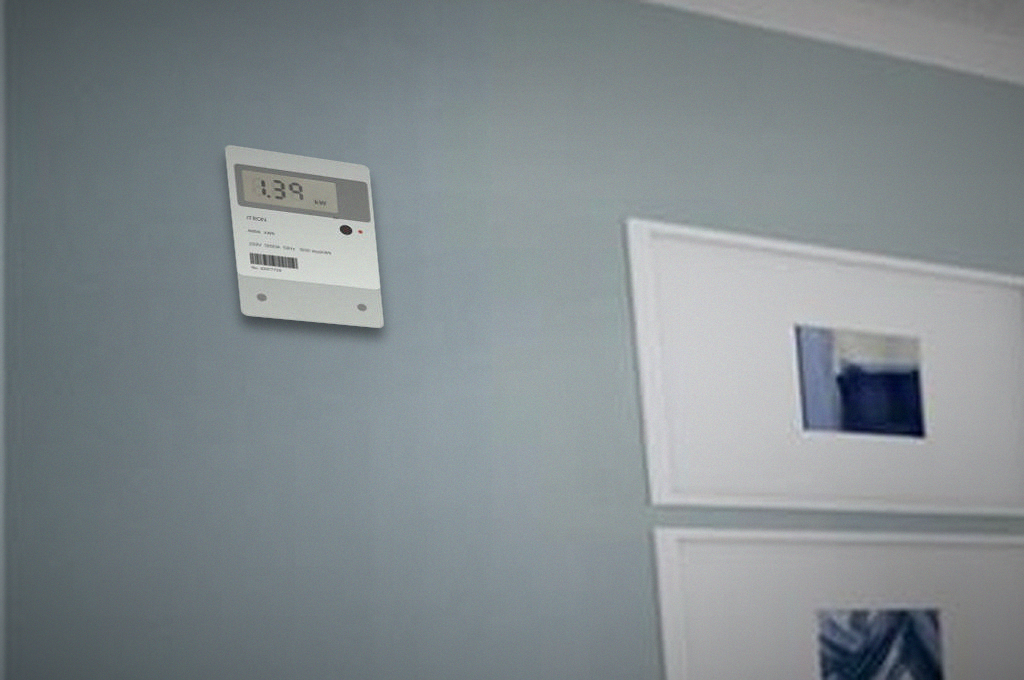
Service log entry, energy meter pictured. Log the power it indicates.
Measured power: 1.39 kW
